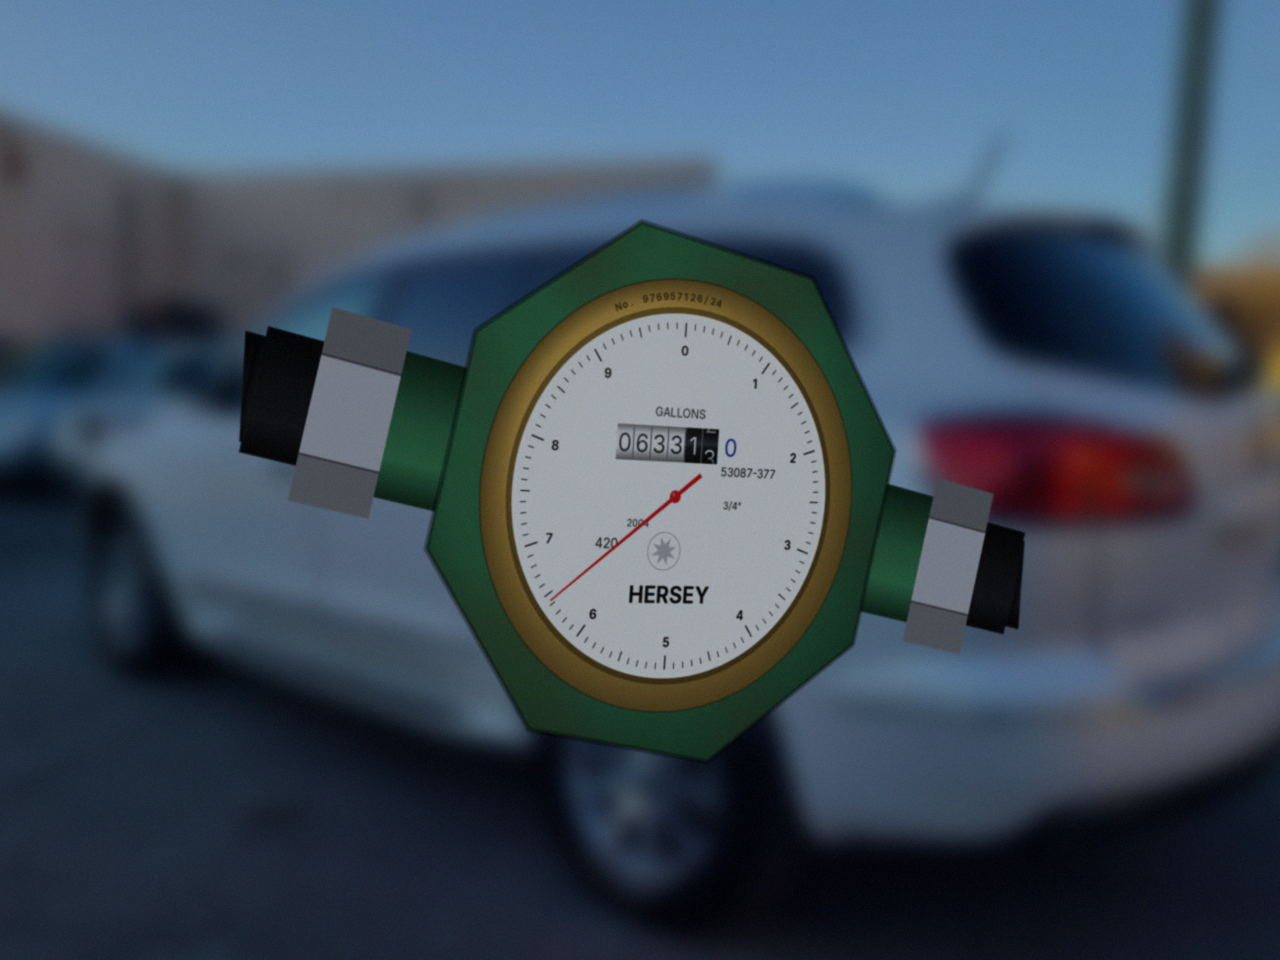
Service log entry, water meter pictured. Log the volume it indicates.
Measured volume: 633126.4 gal
